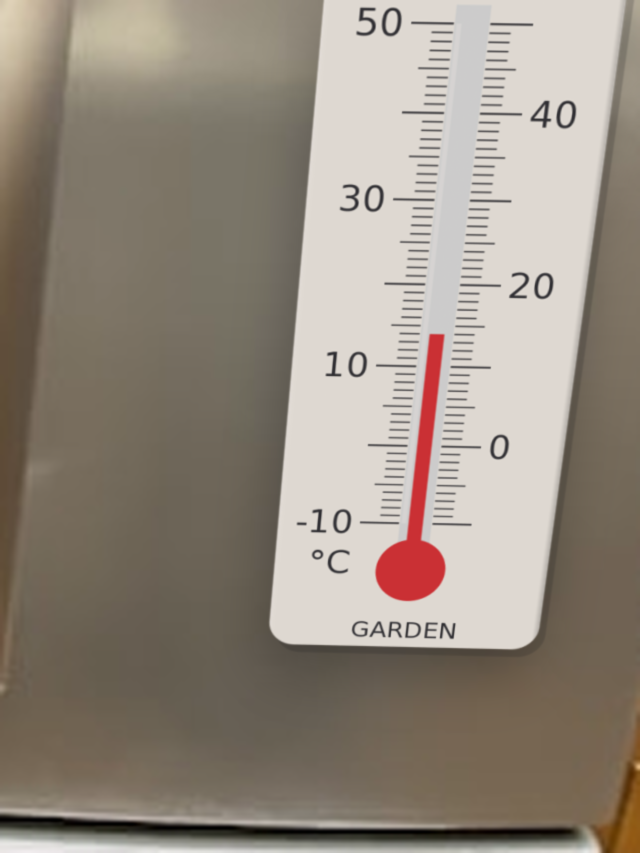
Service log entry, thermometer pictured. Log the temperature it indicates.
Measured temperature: 14 °C
